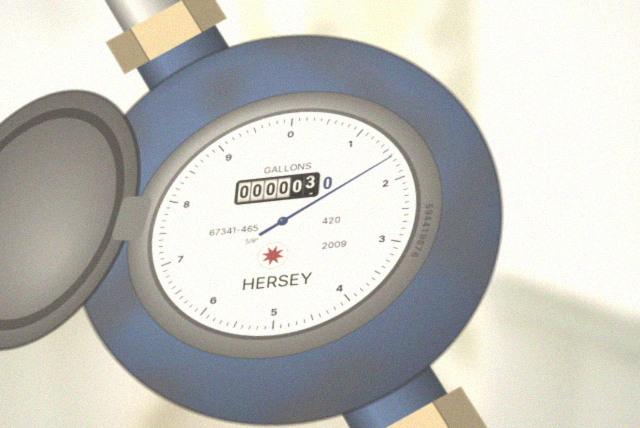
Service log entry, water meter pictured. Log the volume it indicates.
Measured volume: 31.6 gal
